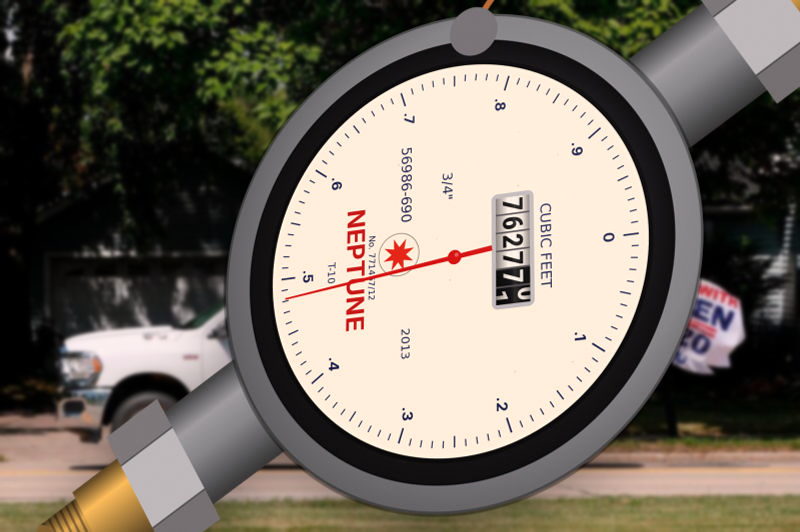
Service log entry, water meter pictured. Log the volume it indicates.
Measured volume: 762770.48 ft³
